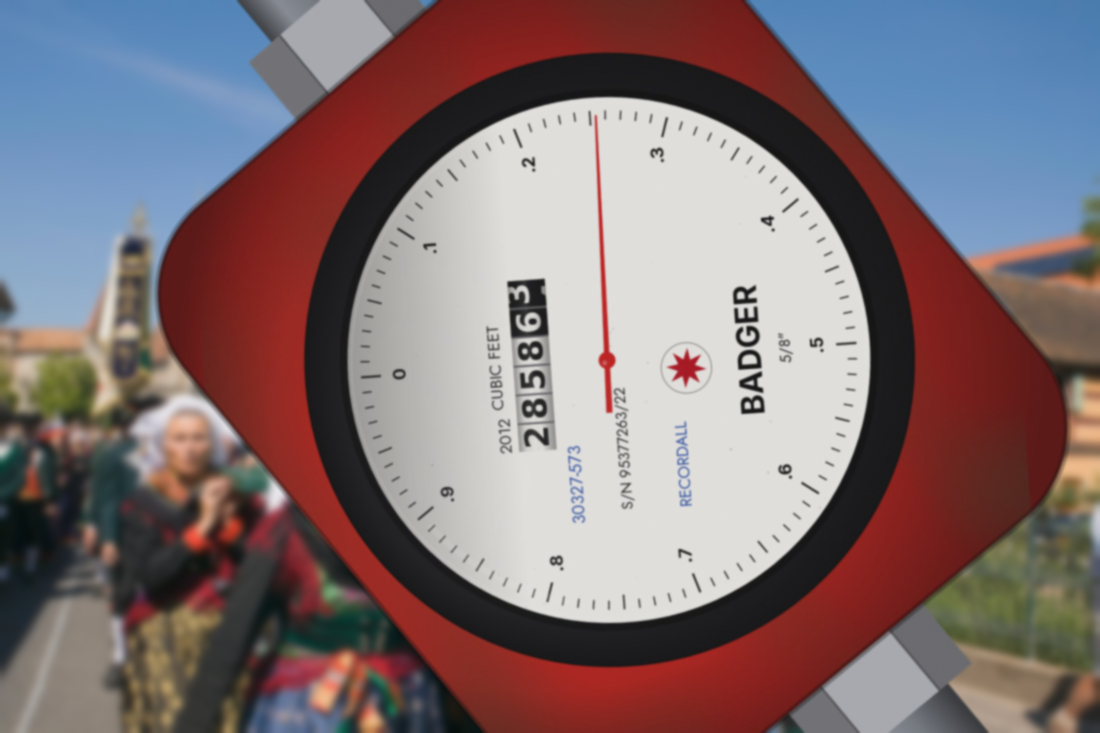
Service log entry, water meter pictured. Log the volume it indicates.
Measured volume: 285863.25 ft³
